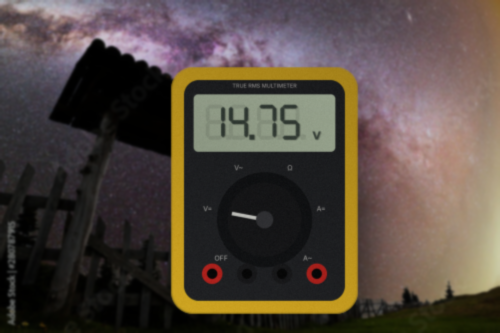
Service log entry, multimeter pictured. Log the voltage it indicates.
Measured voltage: 14.75 V
